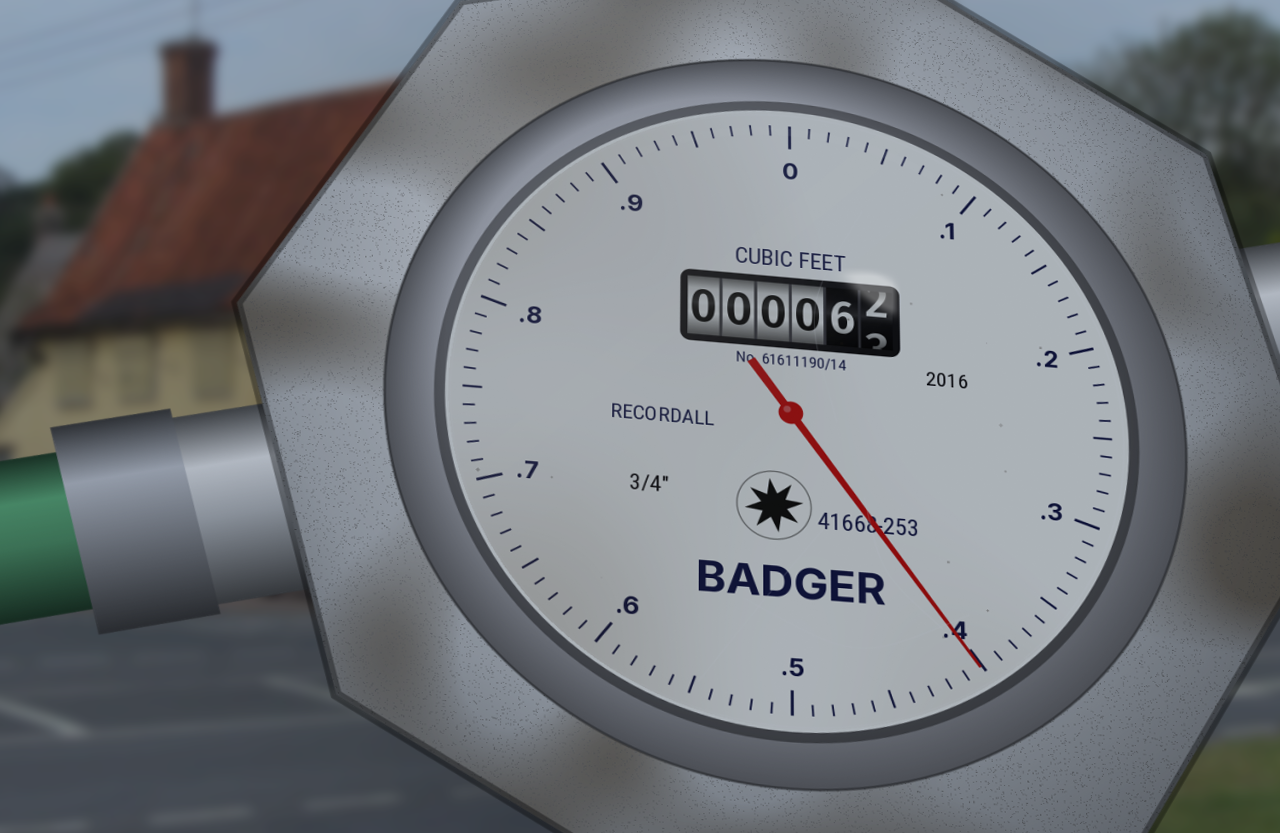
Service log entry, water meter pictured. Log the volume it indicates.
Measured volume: 62.40 ft³
